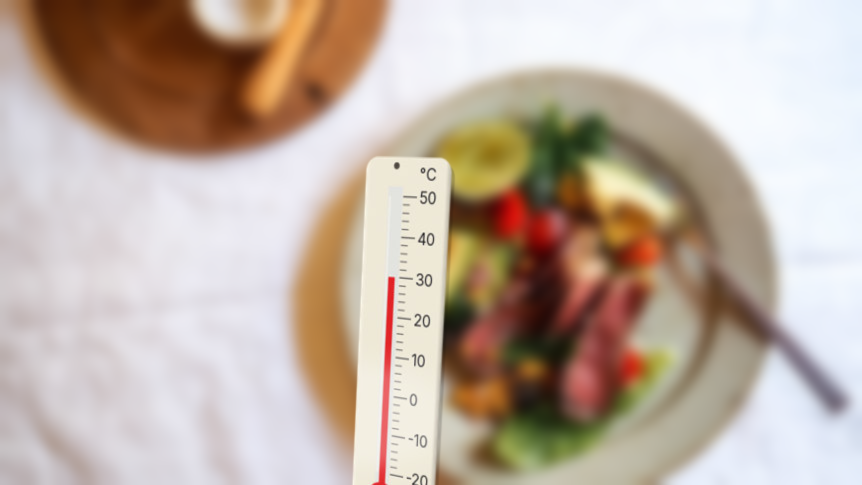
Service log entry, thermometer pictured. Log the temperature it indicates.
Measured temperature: 30 °C
